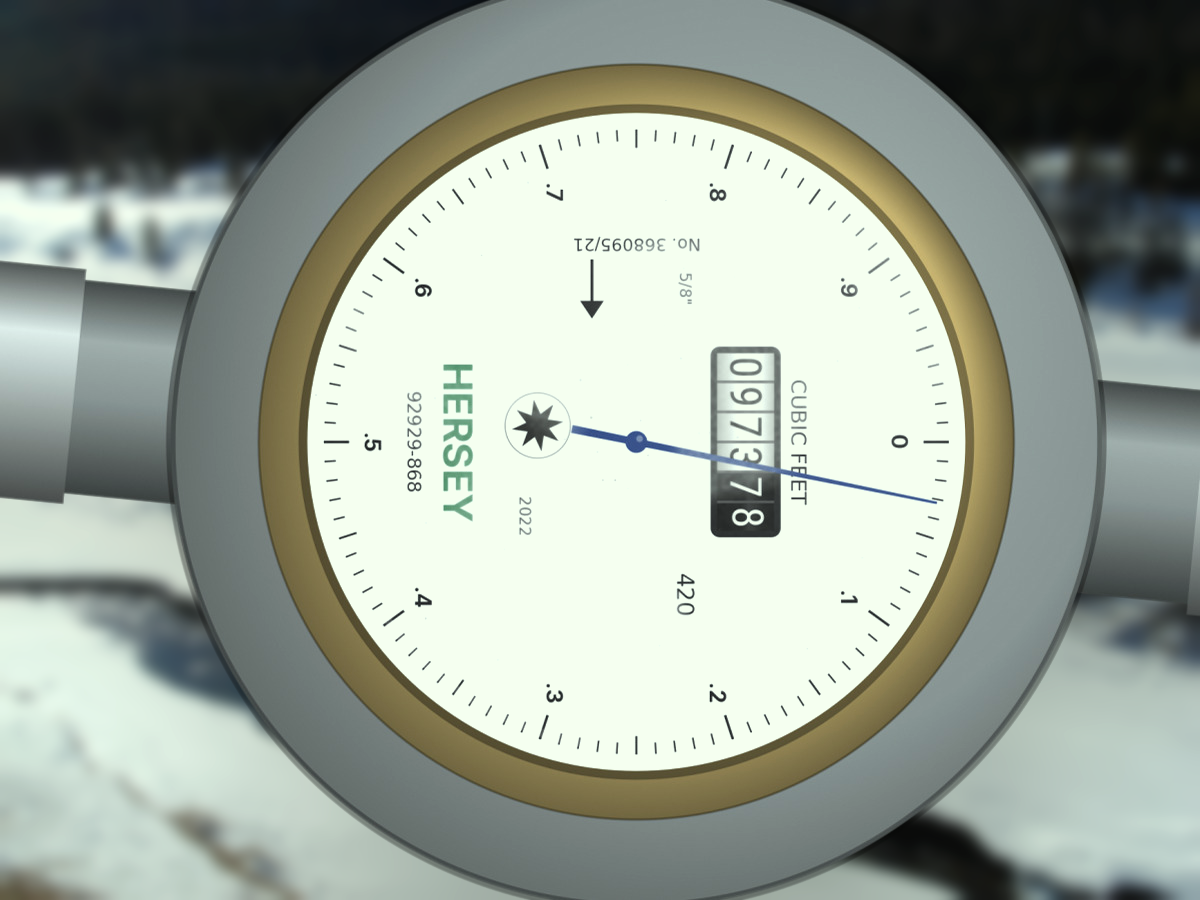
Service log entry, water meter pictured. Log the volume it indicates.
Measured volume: 97378.03 ft³
